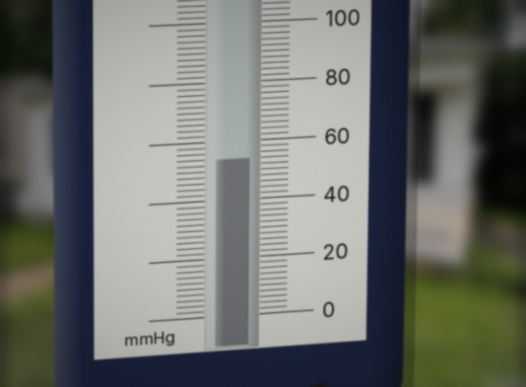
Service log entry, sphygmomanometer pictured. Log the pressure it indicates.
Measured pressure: 54 mmHg
